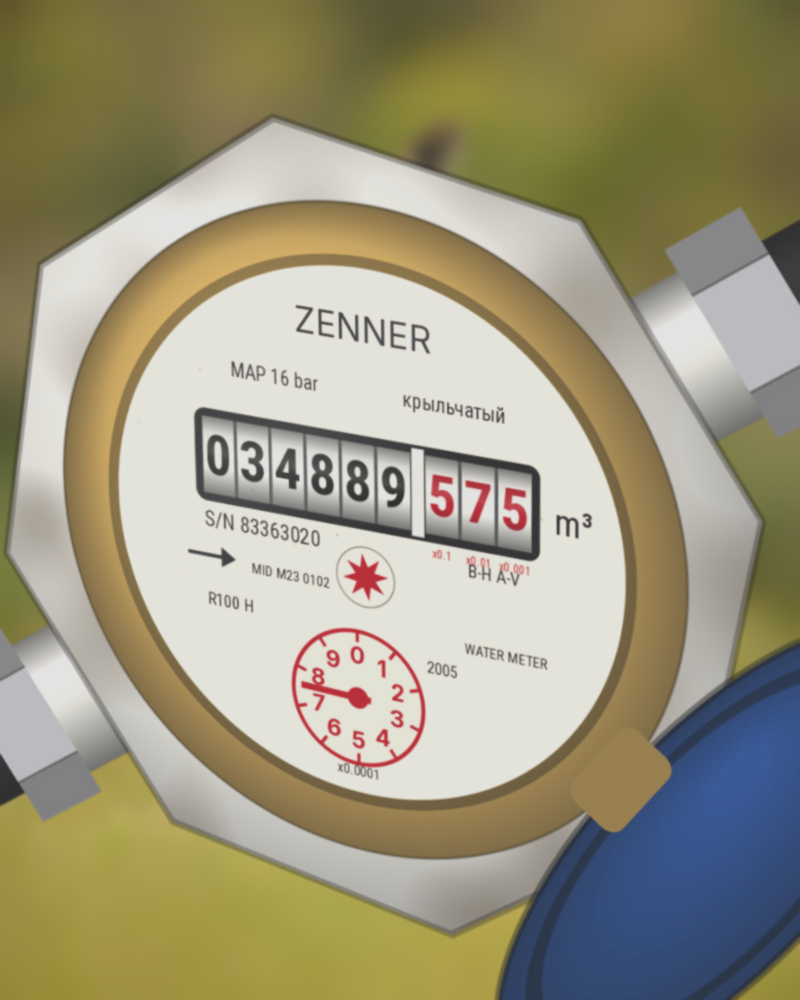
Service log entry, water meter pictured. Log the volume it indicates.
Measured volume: 34889.5757 m³
